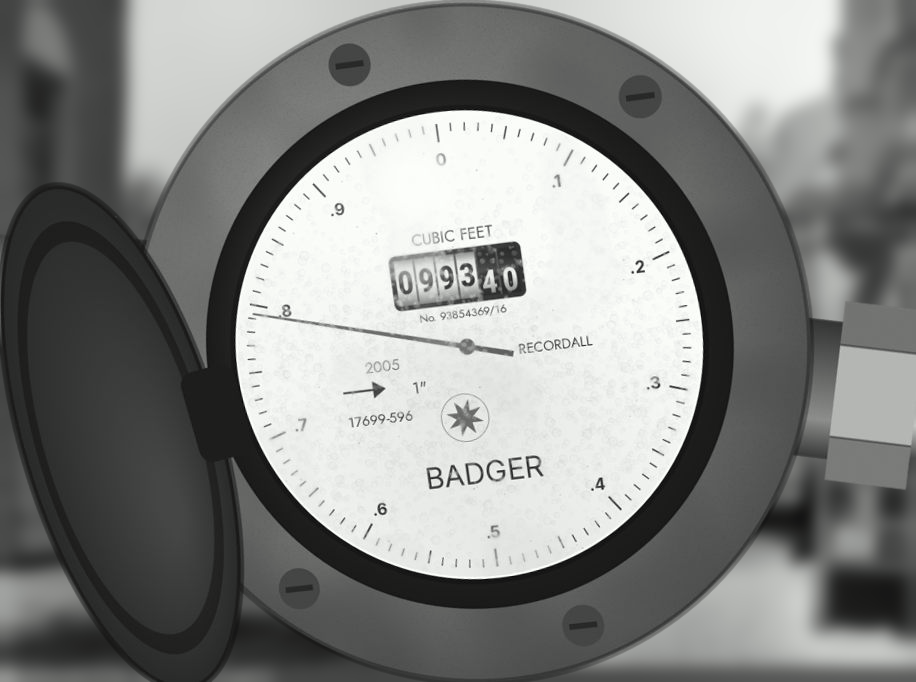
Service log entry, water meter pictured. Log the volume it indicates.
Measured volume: 99339.79 ft³
